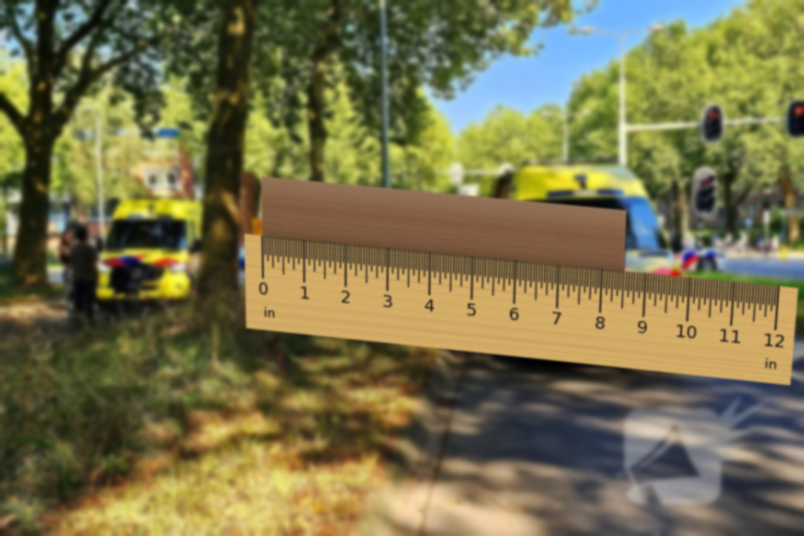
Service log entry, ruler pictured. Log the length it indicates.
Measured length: 8.5 in
